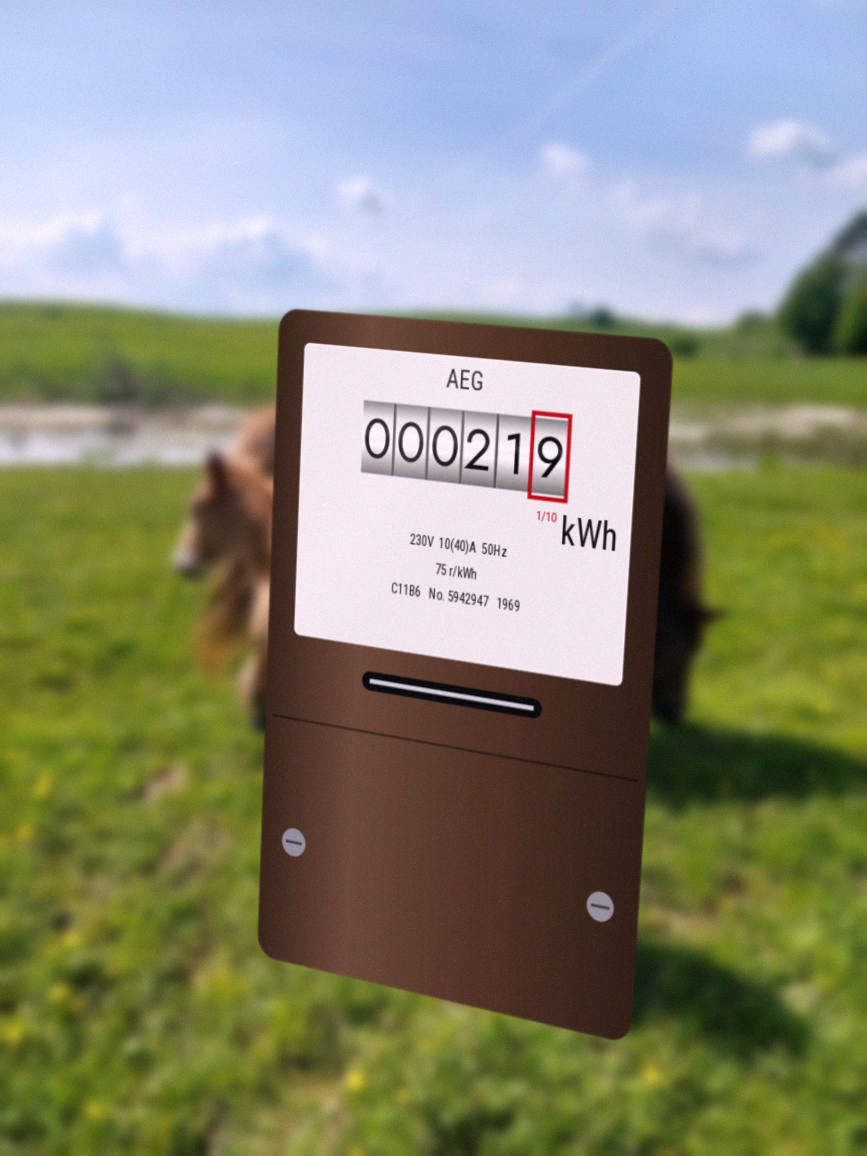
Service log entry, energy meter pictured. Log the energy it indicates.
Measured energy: 21.9 kWh
